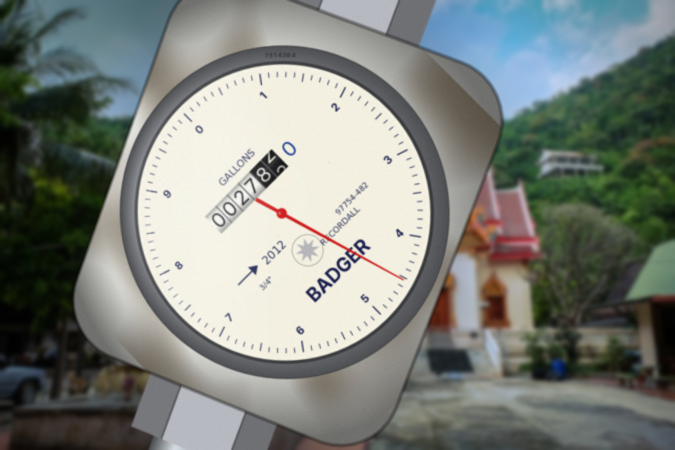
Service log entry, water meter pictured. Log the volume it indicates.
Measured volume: 27824.5 gal
